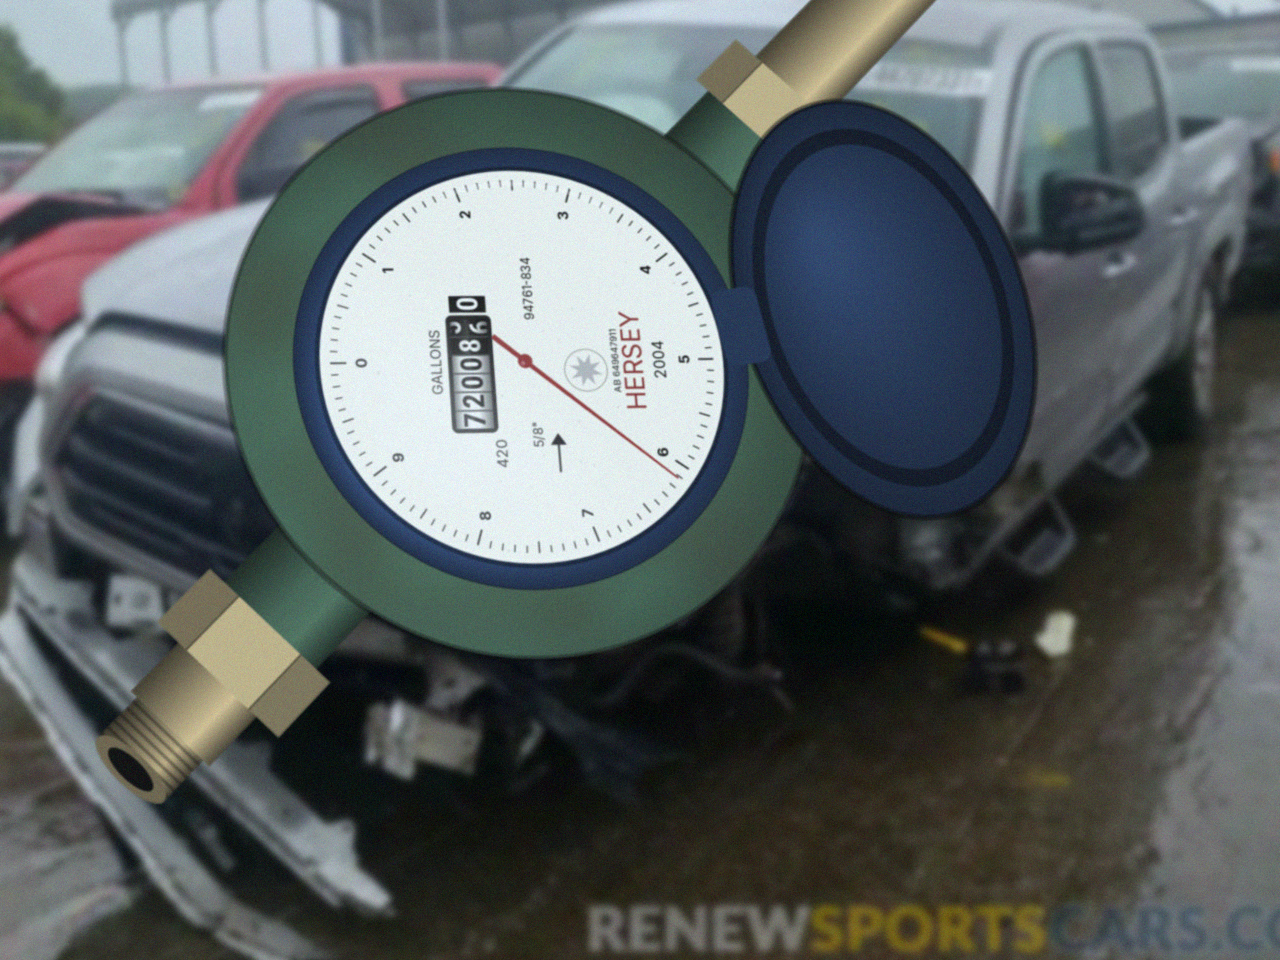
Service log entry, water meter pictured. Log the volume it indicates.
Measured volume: 7200856.1 gal
